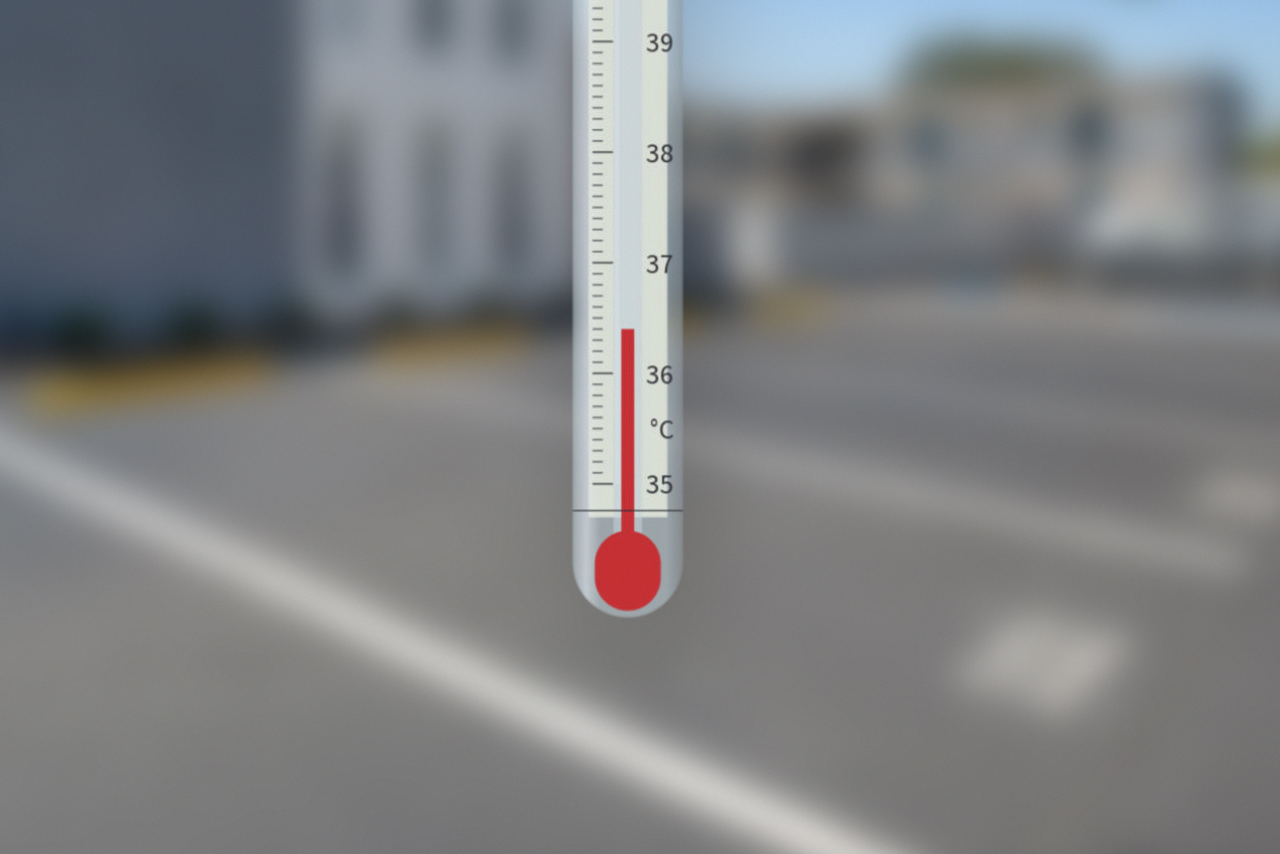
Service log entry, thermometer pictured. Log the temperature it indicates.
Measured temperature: 36.4 °C
